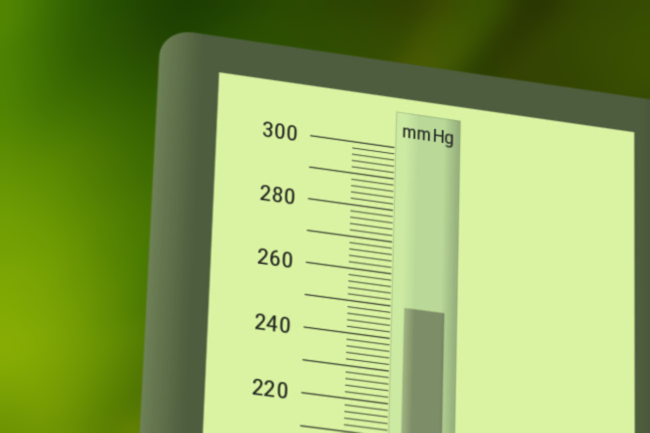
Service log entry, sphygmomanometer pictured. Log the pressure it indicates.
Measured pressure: 250 mmHg
